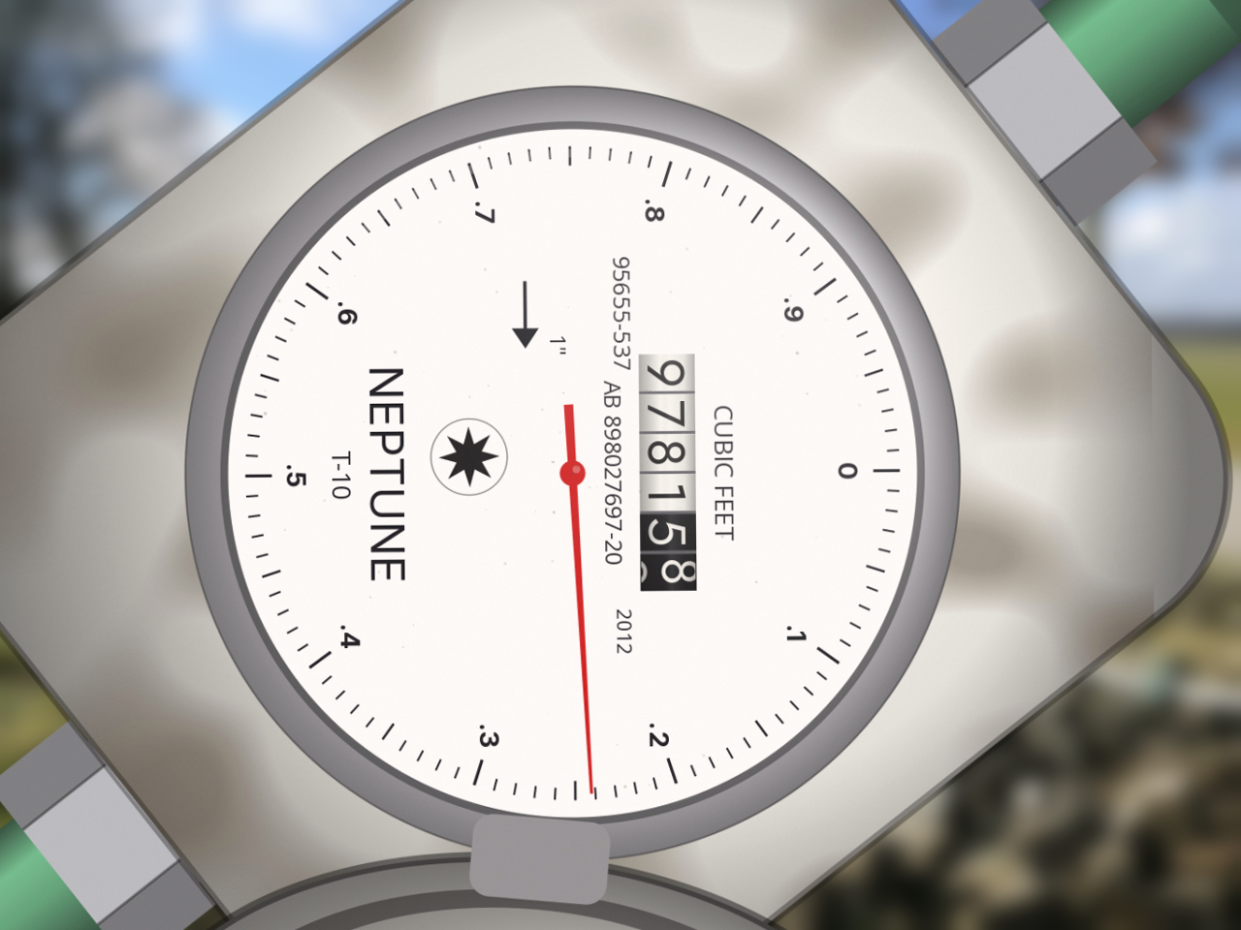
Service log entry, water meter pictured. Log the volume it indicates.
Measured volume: 978158.24 ft³
